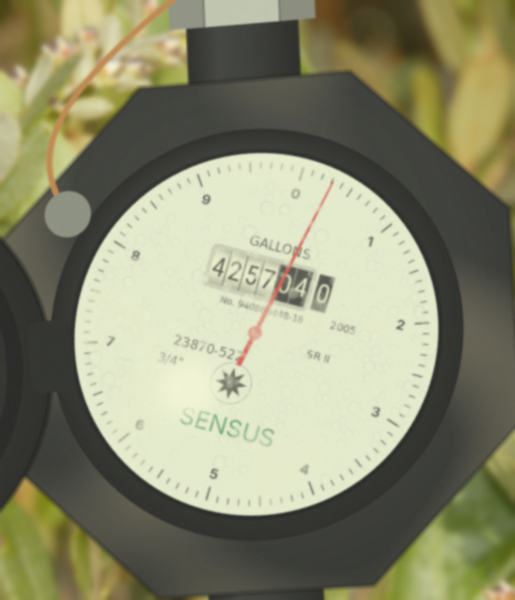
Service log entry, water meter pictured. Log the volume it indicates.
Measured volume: 4257040.3 gal
